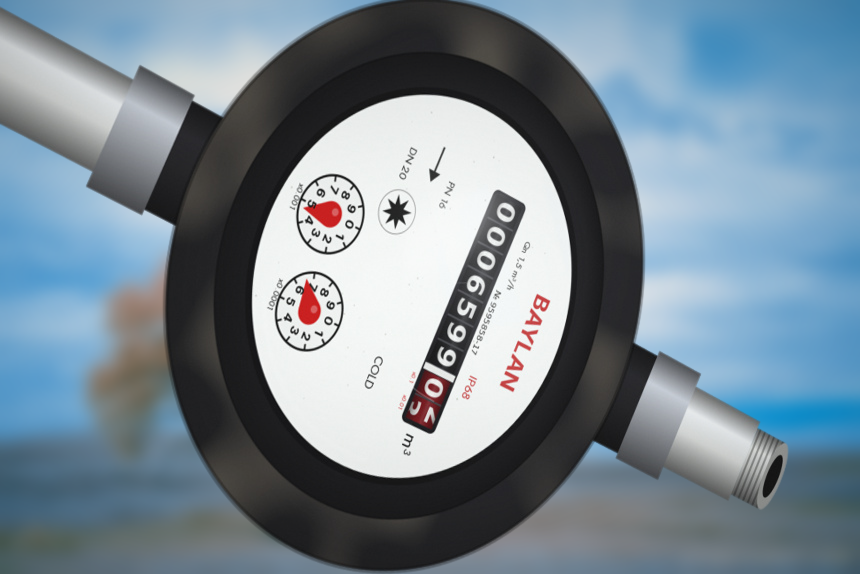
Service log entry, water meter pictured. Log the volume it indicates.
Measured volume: 6599.0246 m³
